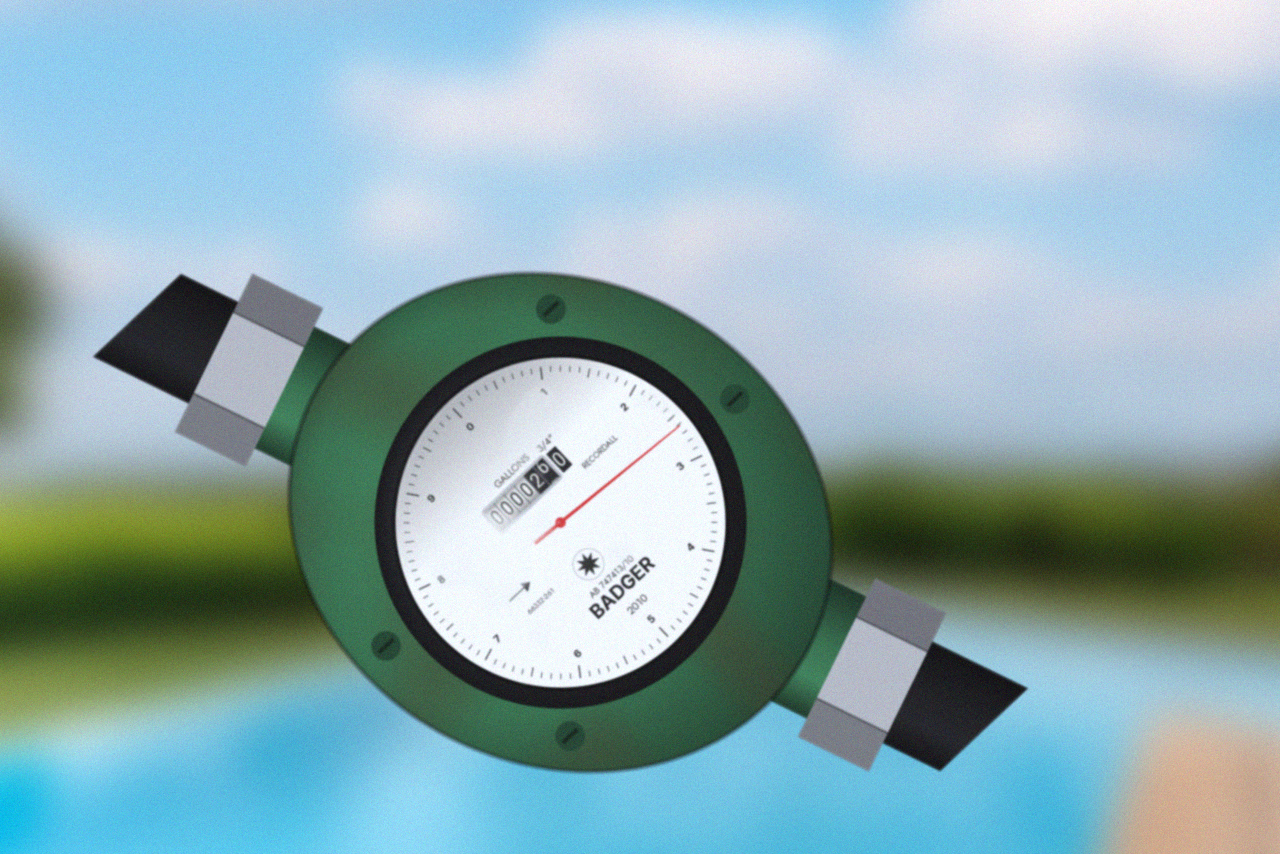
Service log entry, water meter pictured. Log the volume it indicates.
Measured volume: 262.6 gal
